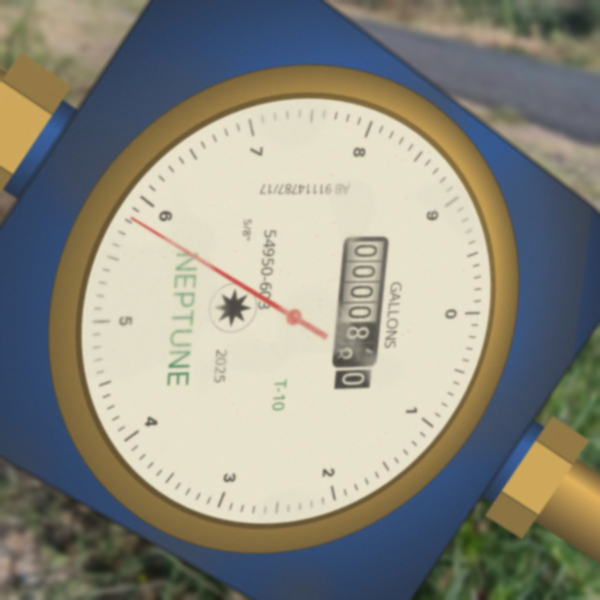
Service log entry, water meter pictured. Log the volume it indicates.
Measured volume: 875.8 gal
